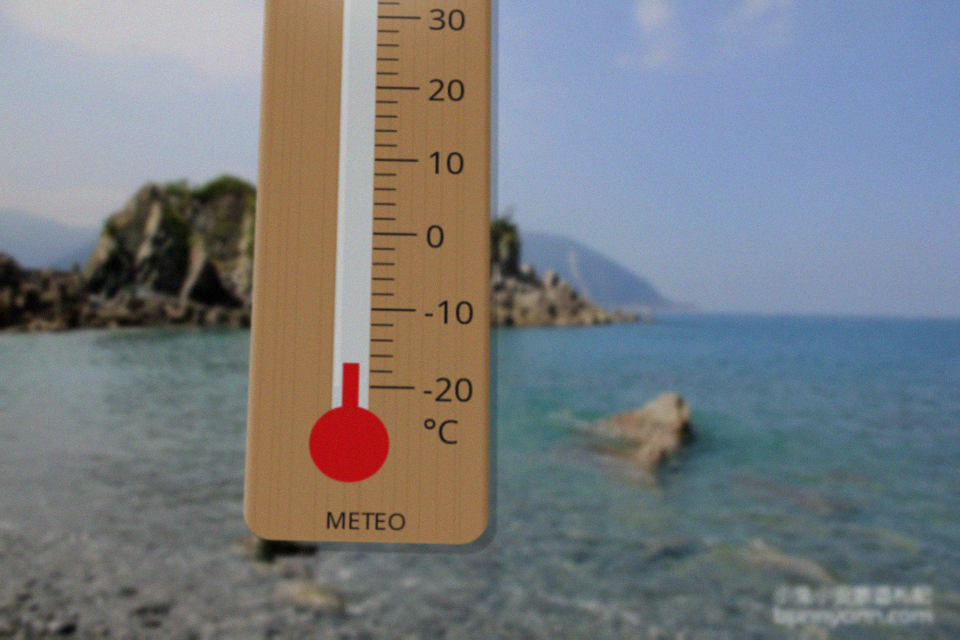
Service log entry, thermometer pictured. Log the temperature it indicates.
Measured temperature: -17 °C
